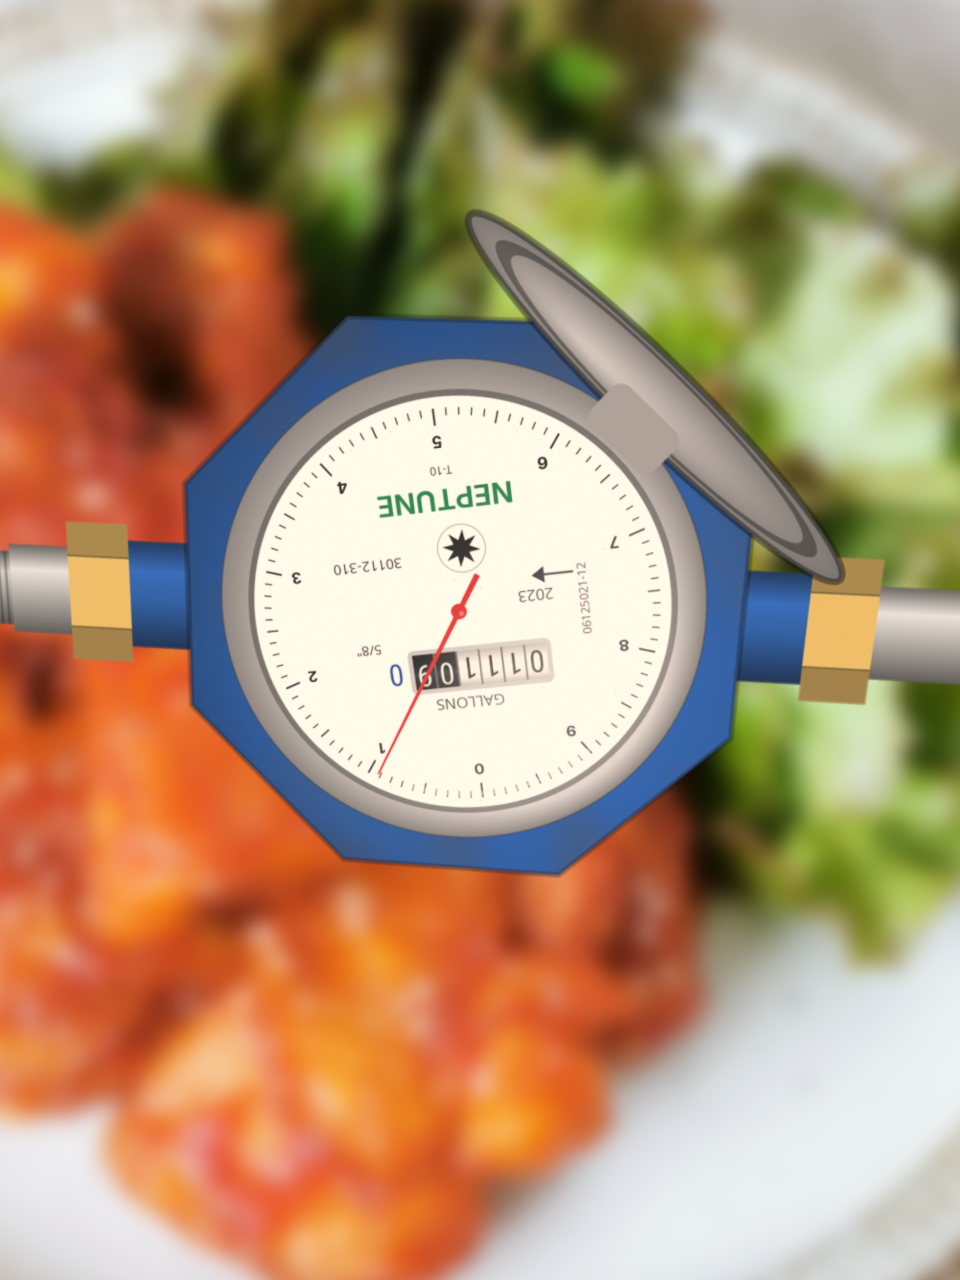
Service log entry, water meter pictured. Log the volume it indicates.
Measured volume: 111090.9 gal
